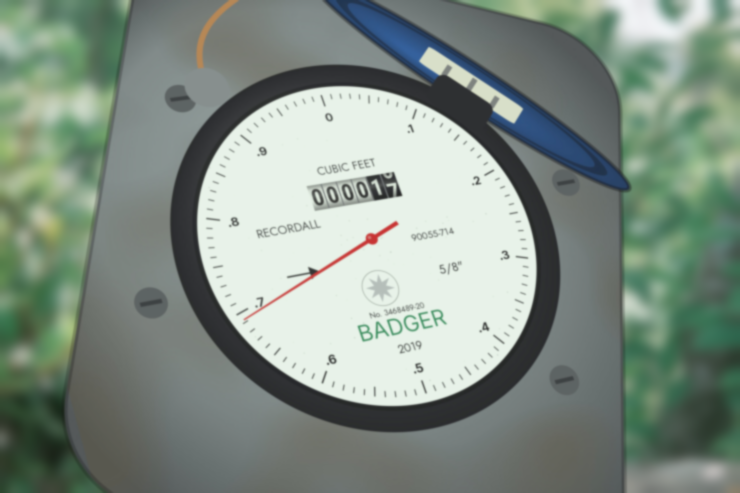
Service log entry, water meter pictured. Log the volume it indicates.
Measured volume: 16.69 ft³
